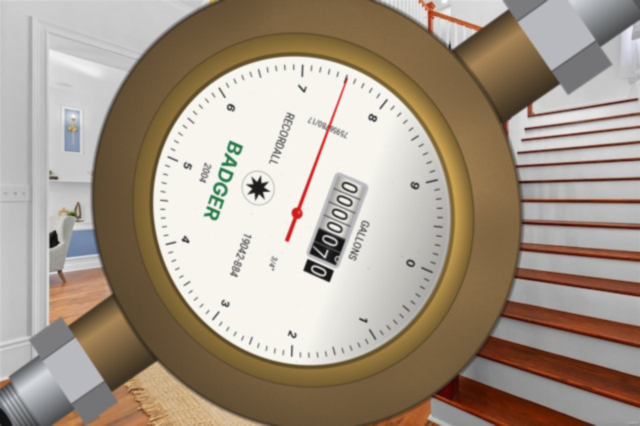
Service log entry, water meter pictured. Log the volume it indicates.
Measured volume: 67.5 gal
